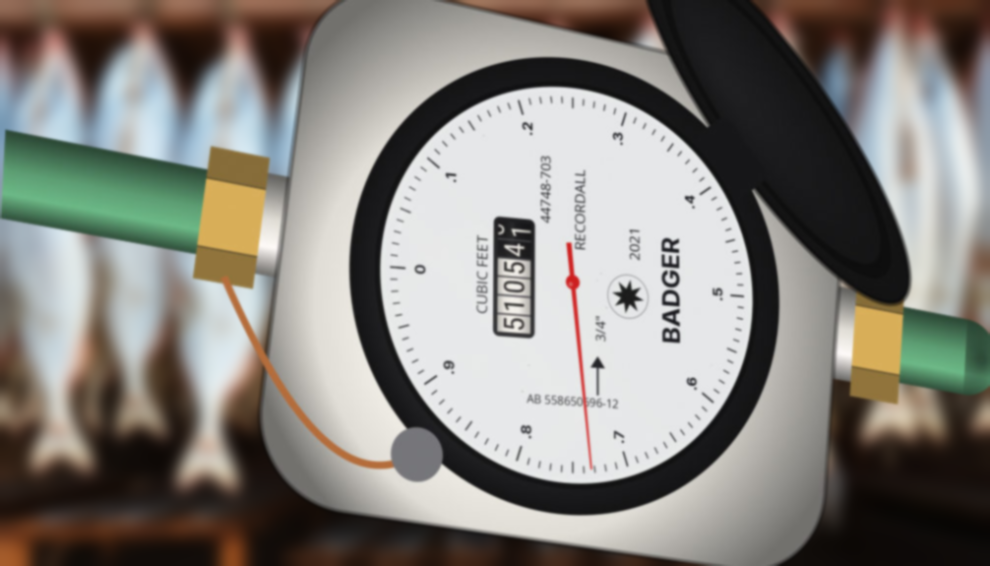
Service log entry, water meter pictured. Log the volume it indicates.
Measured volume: 510540.73 ft³
